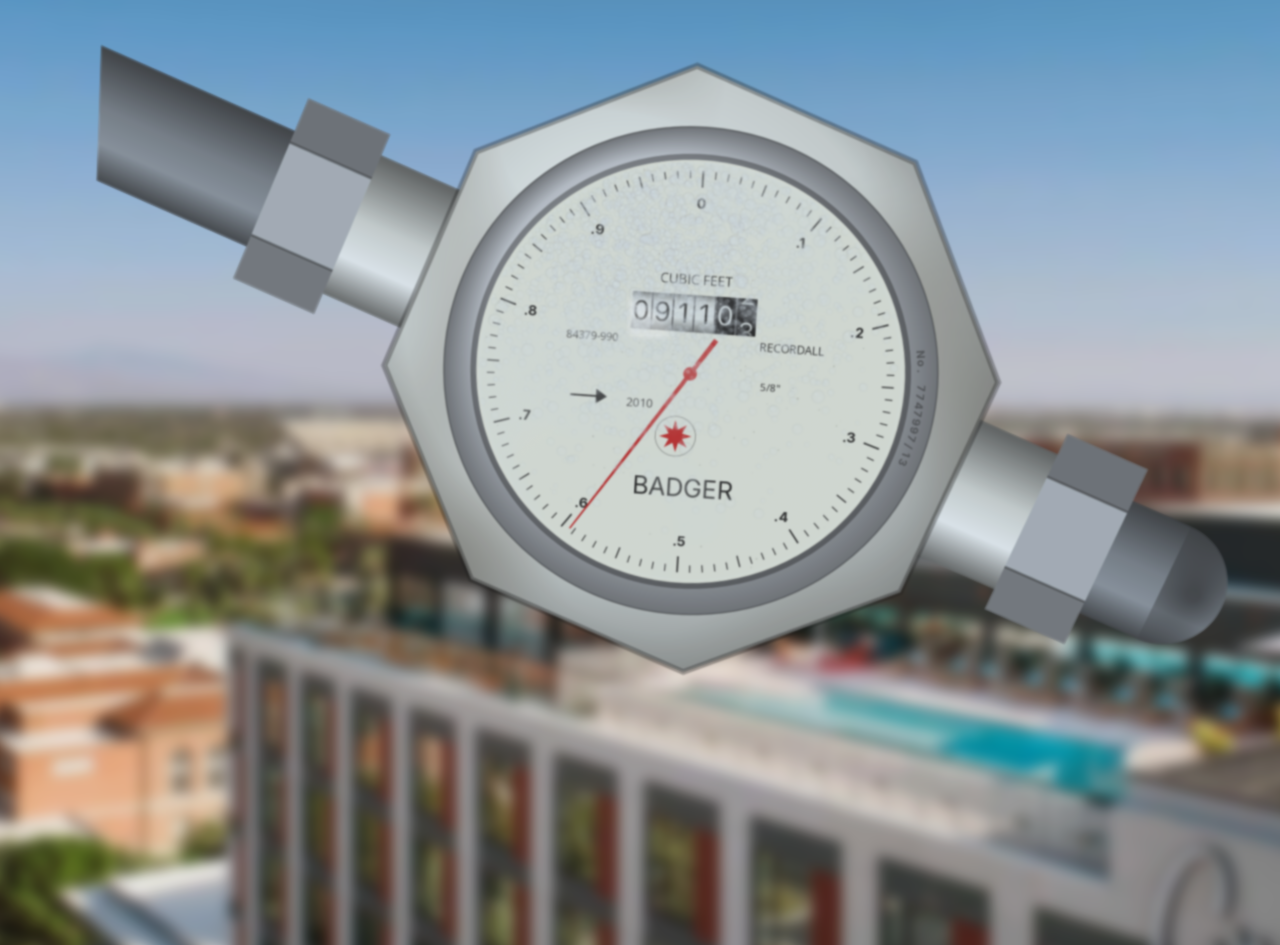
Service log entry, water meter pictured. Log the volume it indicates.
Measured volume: 91102.59 ft³
